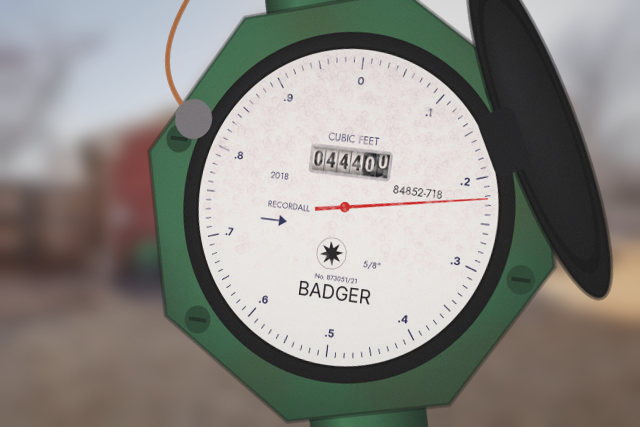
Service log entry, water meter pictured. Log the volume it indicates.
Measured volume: 44400.22 ft³
